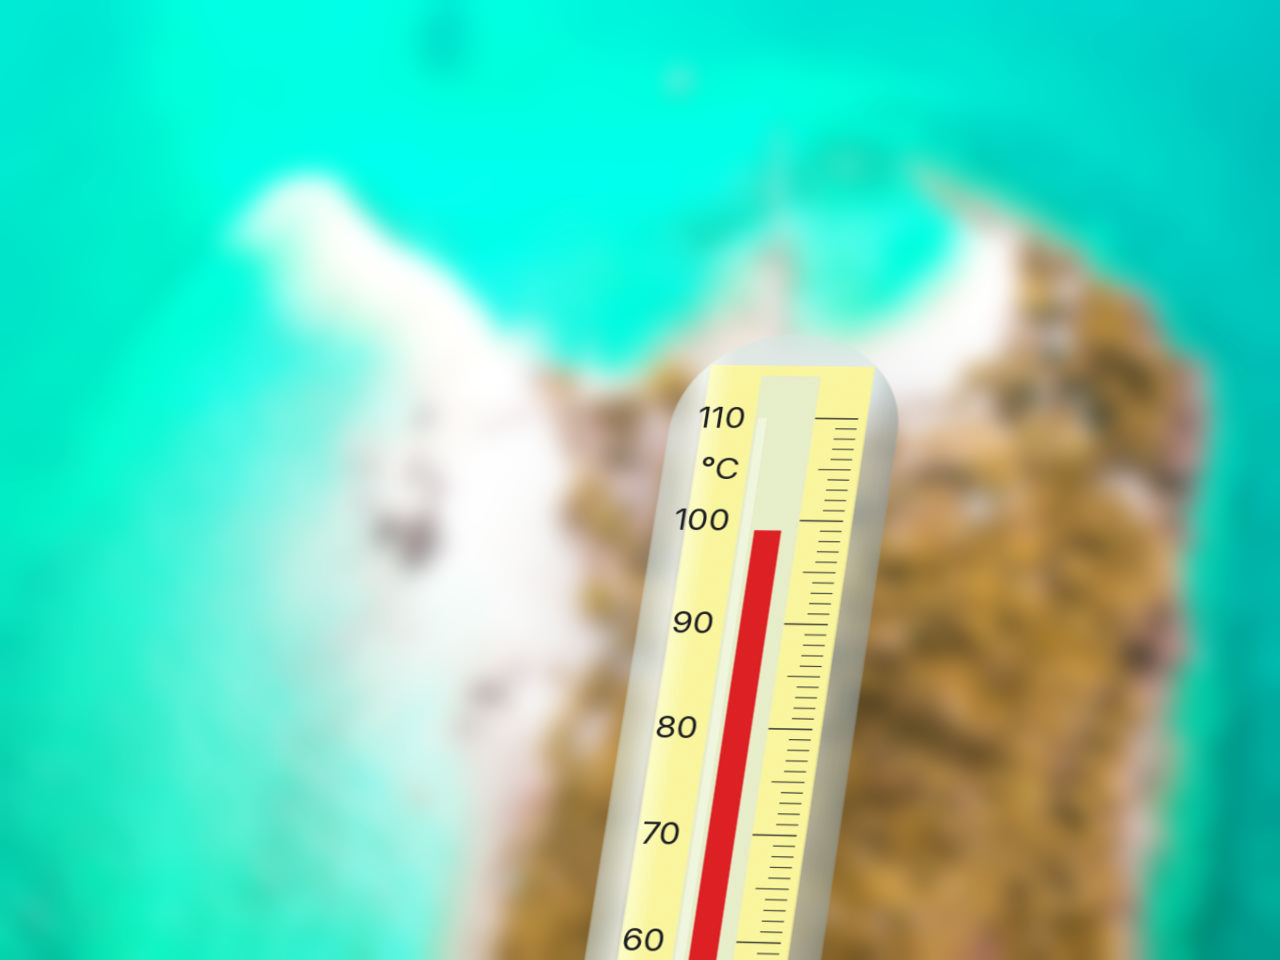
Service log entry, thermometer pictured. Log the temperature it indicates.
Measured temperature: 99 °C
